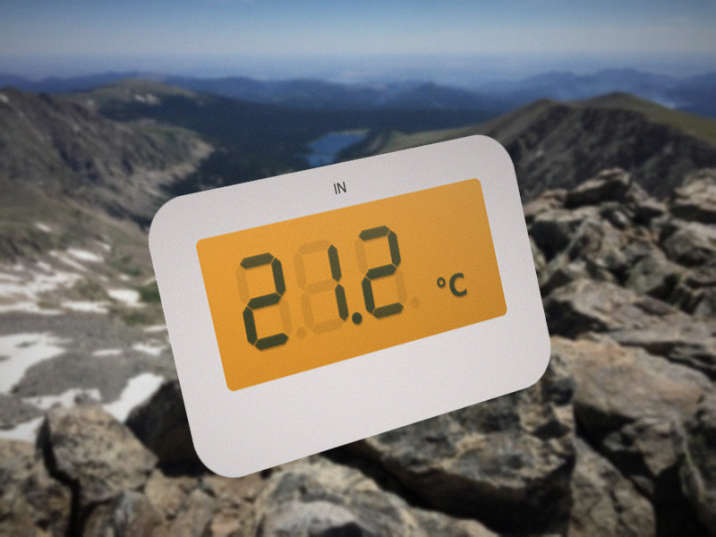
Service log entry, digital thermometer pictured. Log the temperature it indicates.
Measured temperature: 21.2 °C
